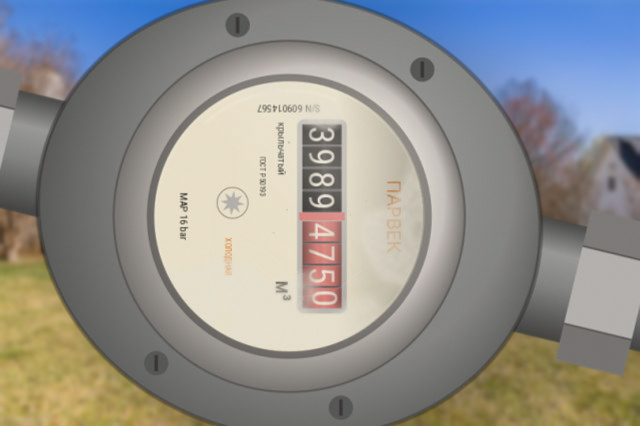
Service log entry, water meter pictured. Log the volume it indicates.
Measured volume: 3989.4750 m³
